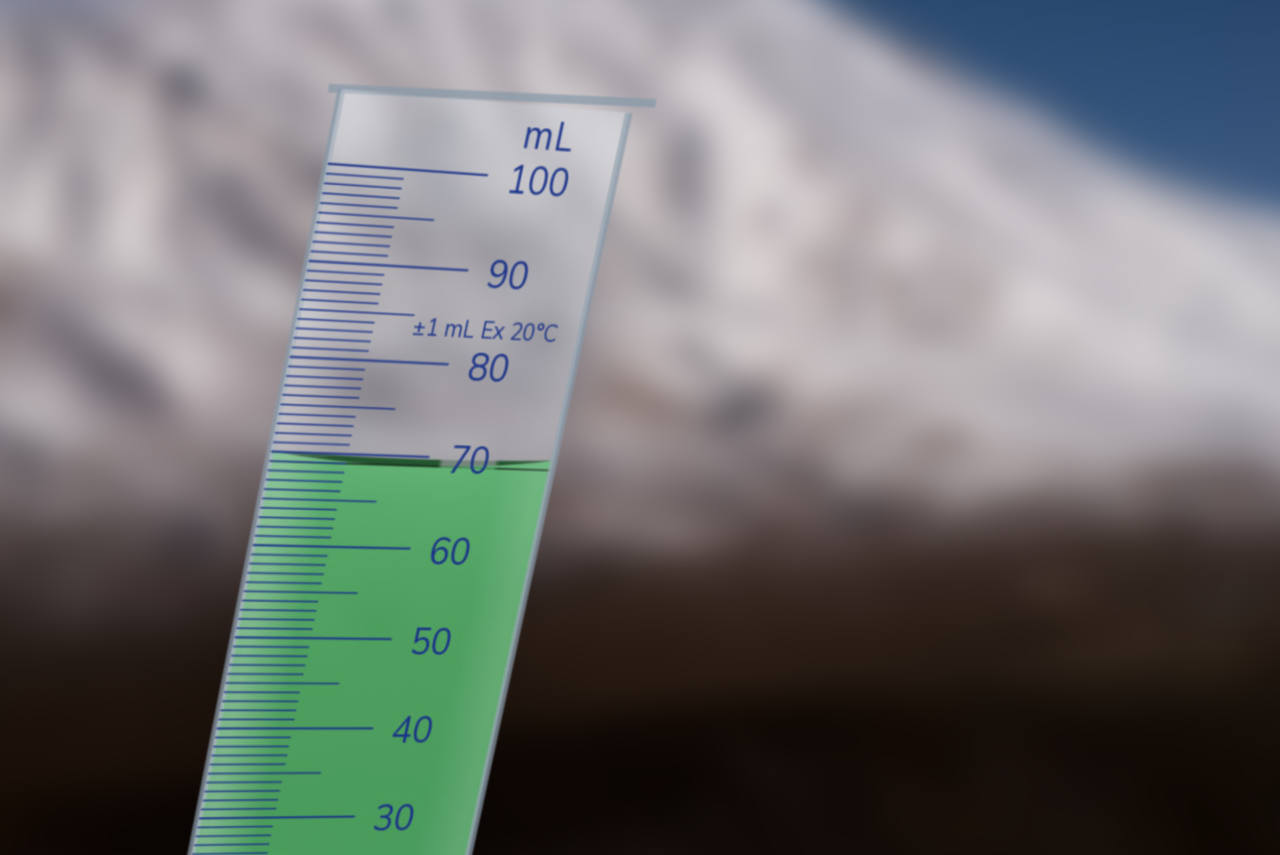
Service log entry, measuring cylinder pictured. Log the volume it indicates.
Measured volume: 69 mL
